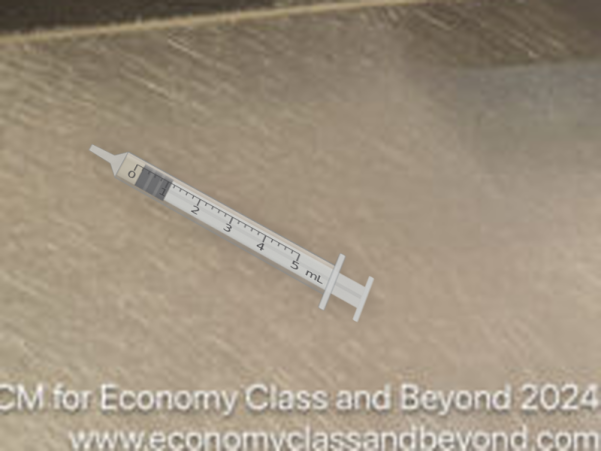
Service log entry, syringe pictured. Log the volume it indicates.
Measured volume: 0.2 mL
